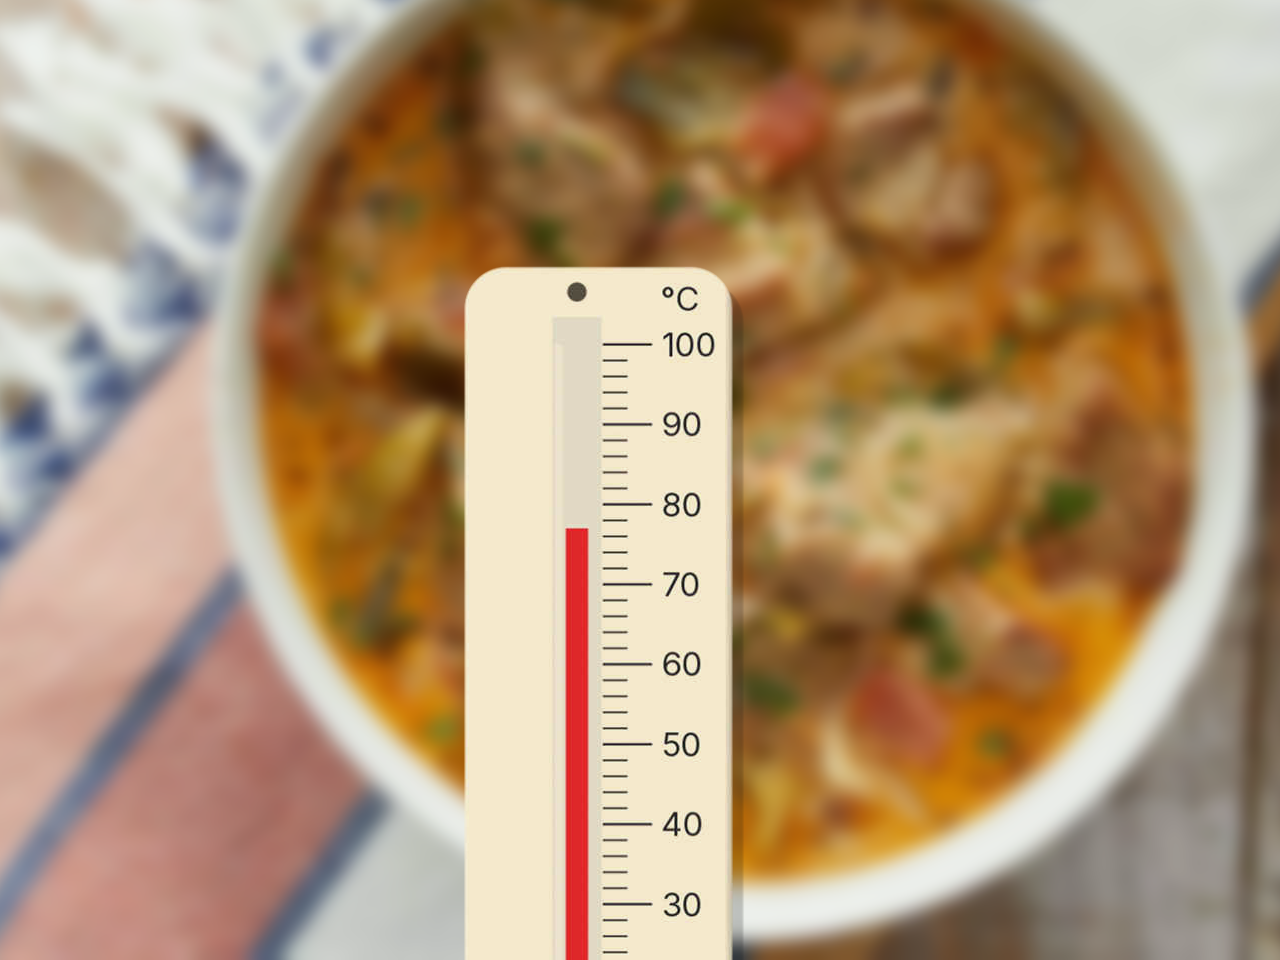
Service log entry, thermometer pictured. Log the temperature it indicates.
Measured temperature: 77 °C
